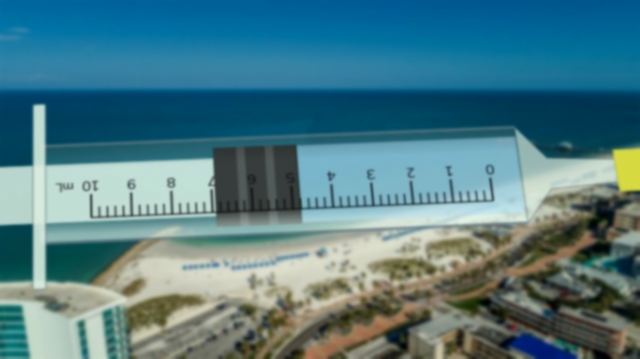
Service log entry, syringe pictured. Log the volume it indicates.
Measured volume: 4.8 mL
